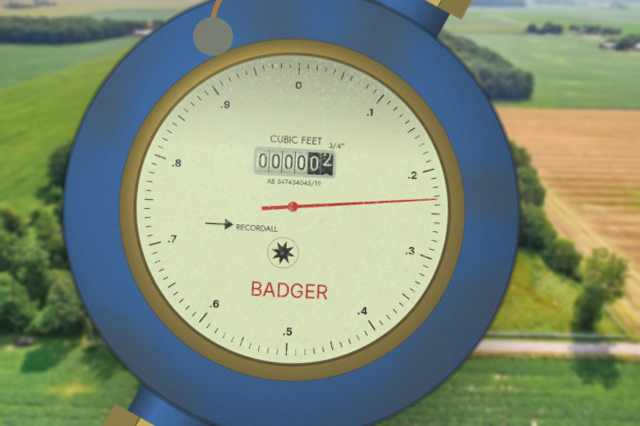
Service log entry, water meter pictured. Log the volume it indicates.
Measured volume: 2.23 ft³
